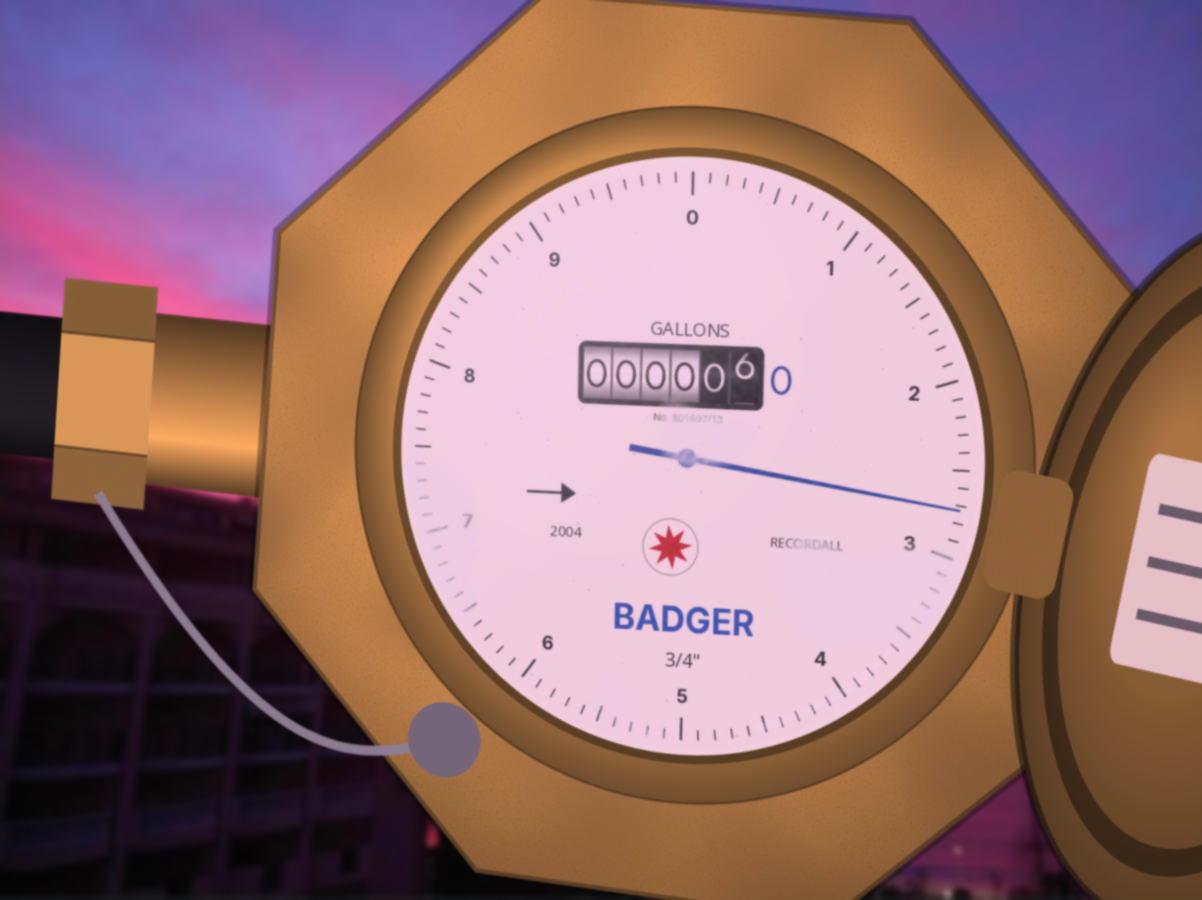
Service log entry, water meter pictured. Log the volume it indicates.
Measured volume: 62.7 gal
